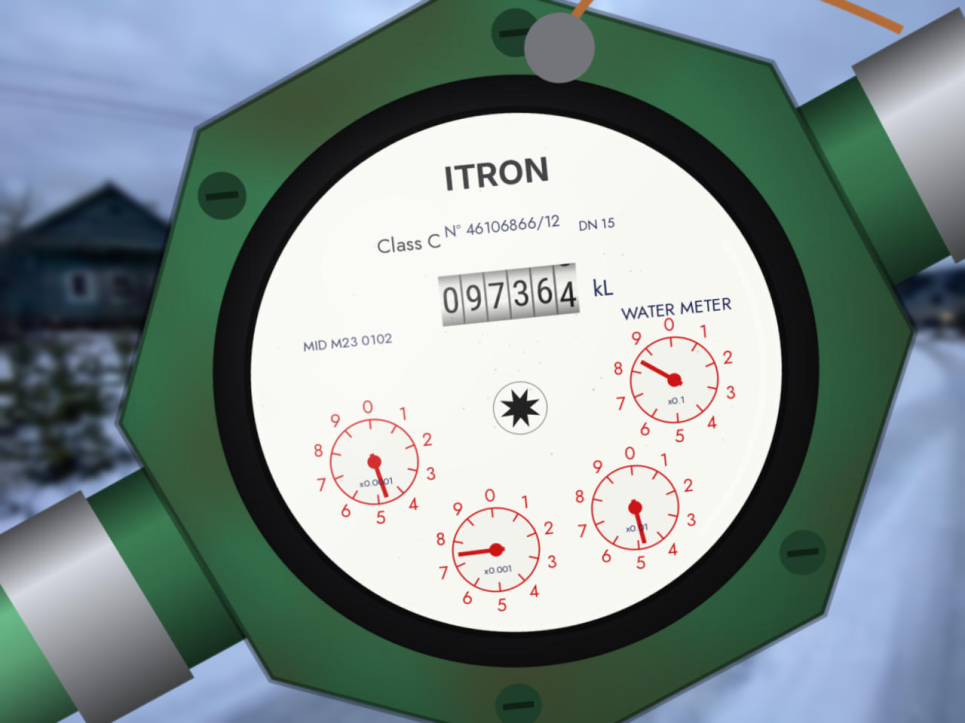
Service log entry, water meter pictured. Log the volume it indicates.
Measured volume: 97363.8474 kL
